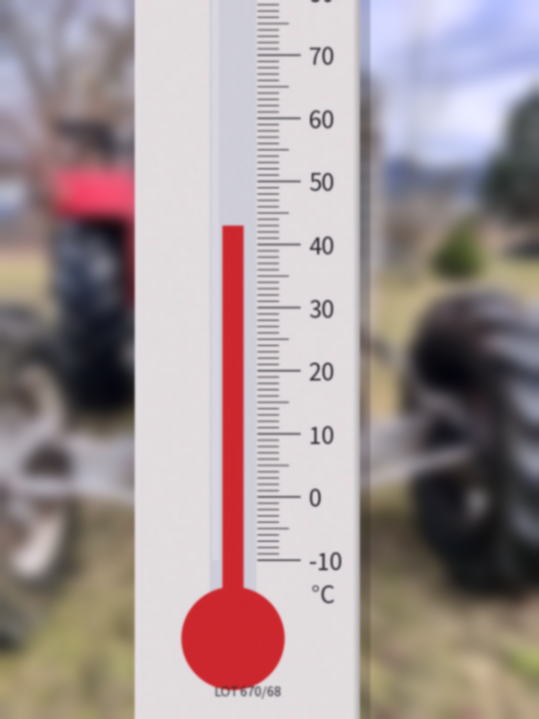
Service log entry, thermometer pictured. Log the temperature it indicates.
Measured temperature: 43 °C
